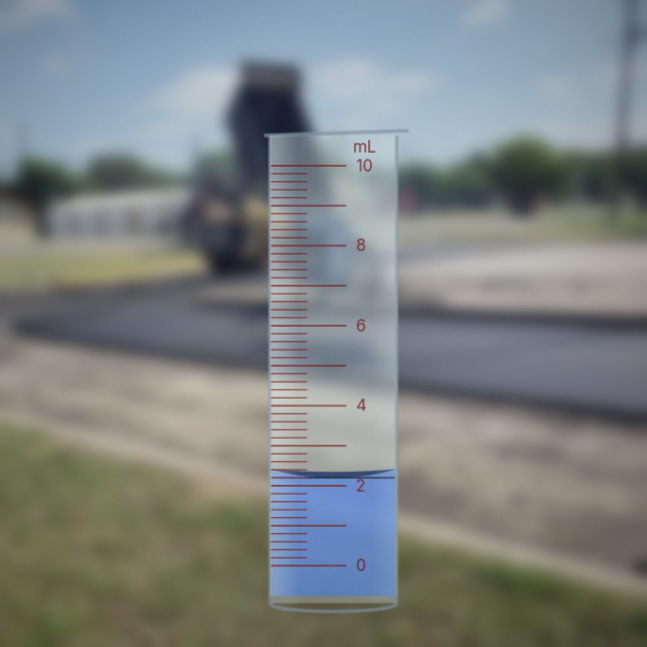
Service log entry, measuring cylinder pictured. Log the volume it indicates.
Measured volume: 2.2 mL
